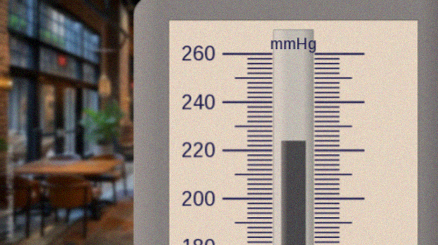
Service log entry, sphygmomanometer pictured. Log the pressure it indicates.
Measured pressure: 224 mmHg
